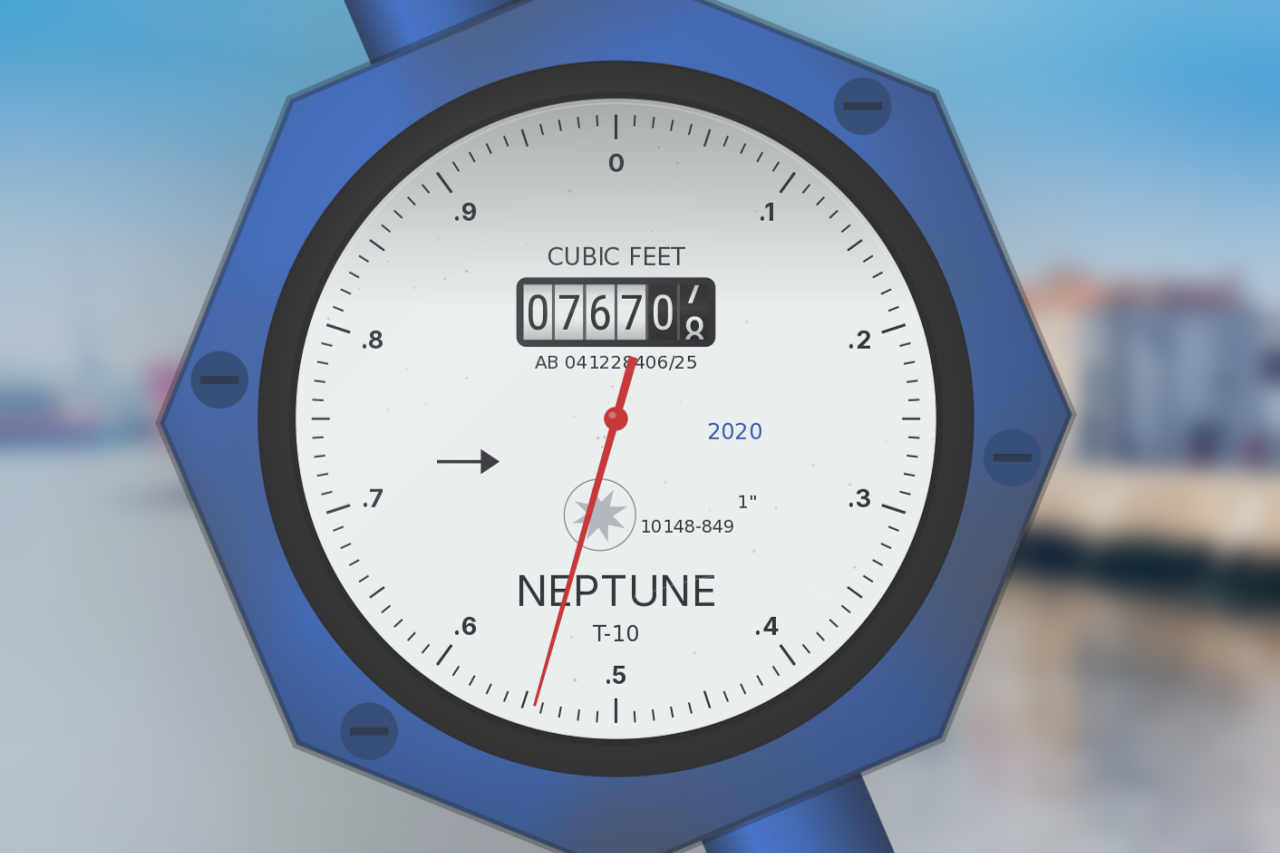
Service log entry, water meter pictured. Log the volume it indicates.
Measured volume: 76707.54 ft³
